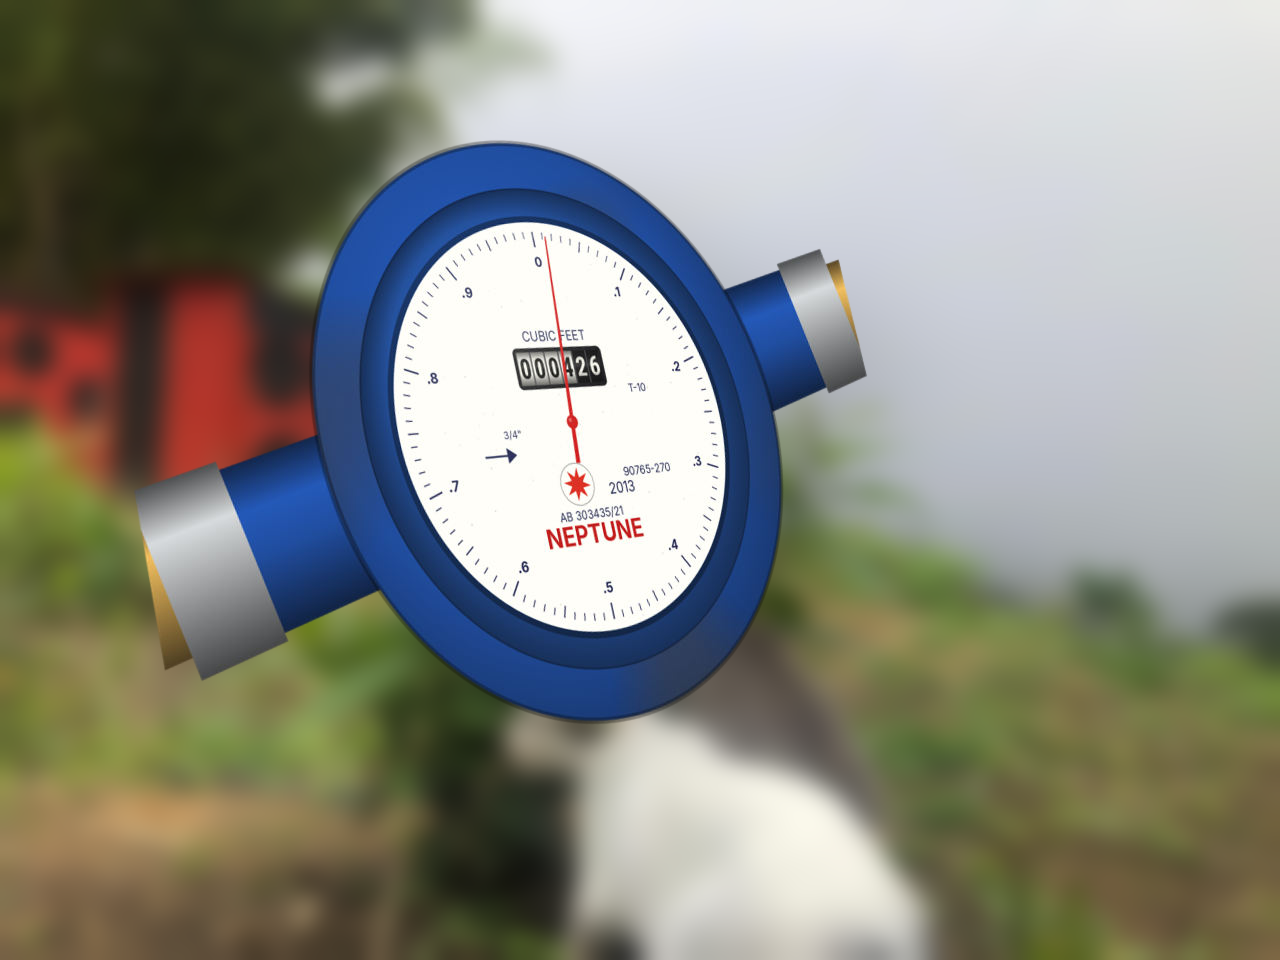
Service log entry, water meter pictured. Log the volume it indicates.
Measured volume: 426.01 ft³
